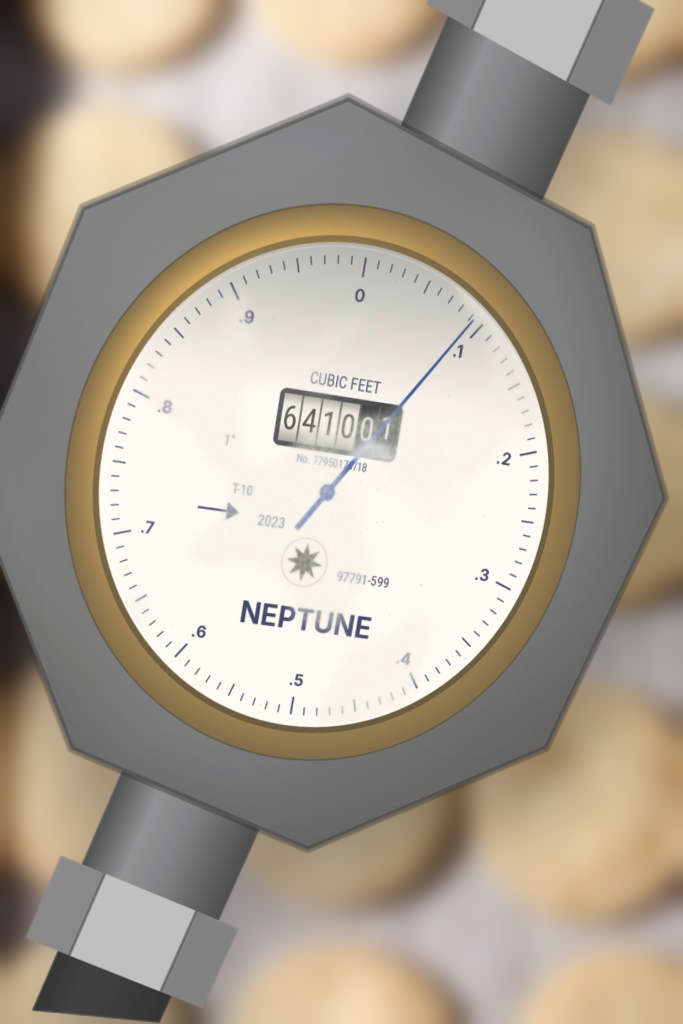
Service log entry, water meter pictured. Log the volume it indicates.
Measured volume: 641001.09 ft³
